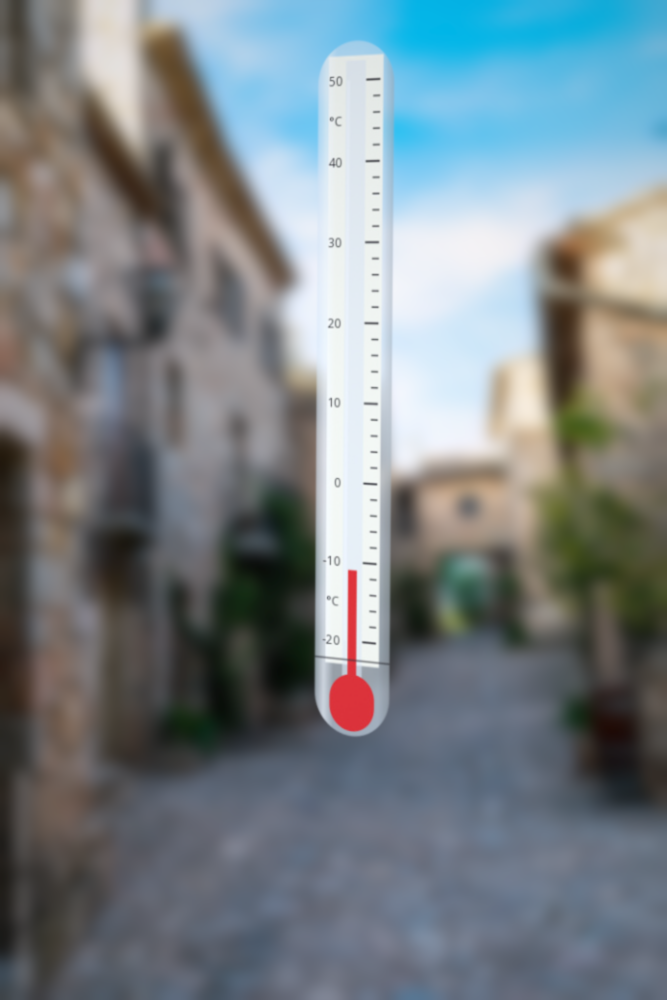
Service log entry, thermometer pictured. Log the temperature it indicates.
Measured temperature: -11 °C
